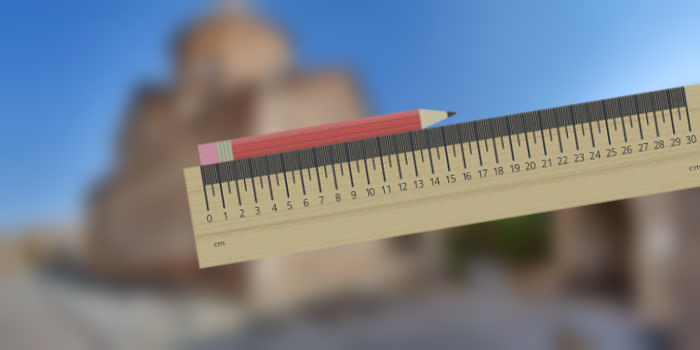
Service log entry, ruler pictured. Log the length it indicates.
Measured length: 16 cm
